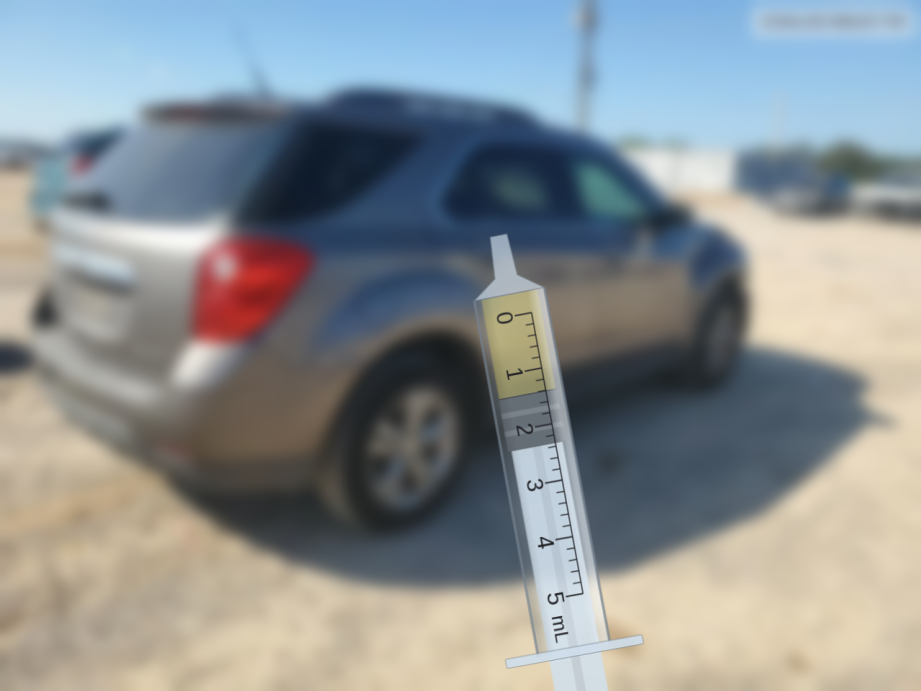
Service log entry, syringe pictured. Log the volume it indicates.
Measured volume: 1.4 mL
